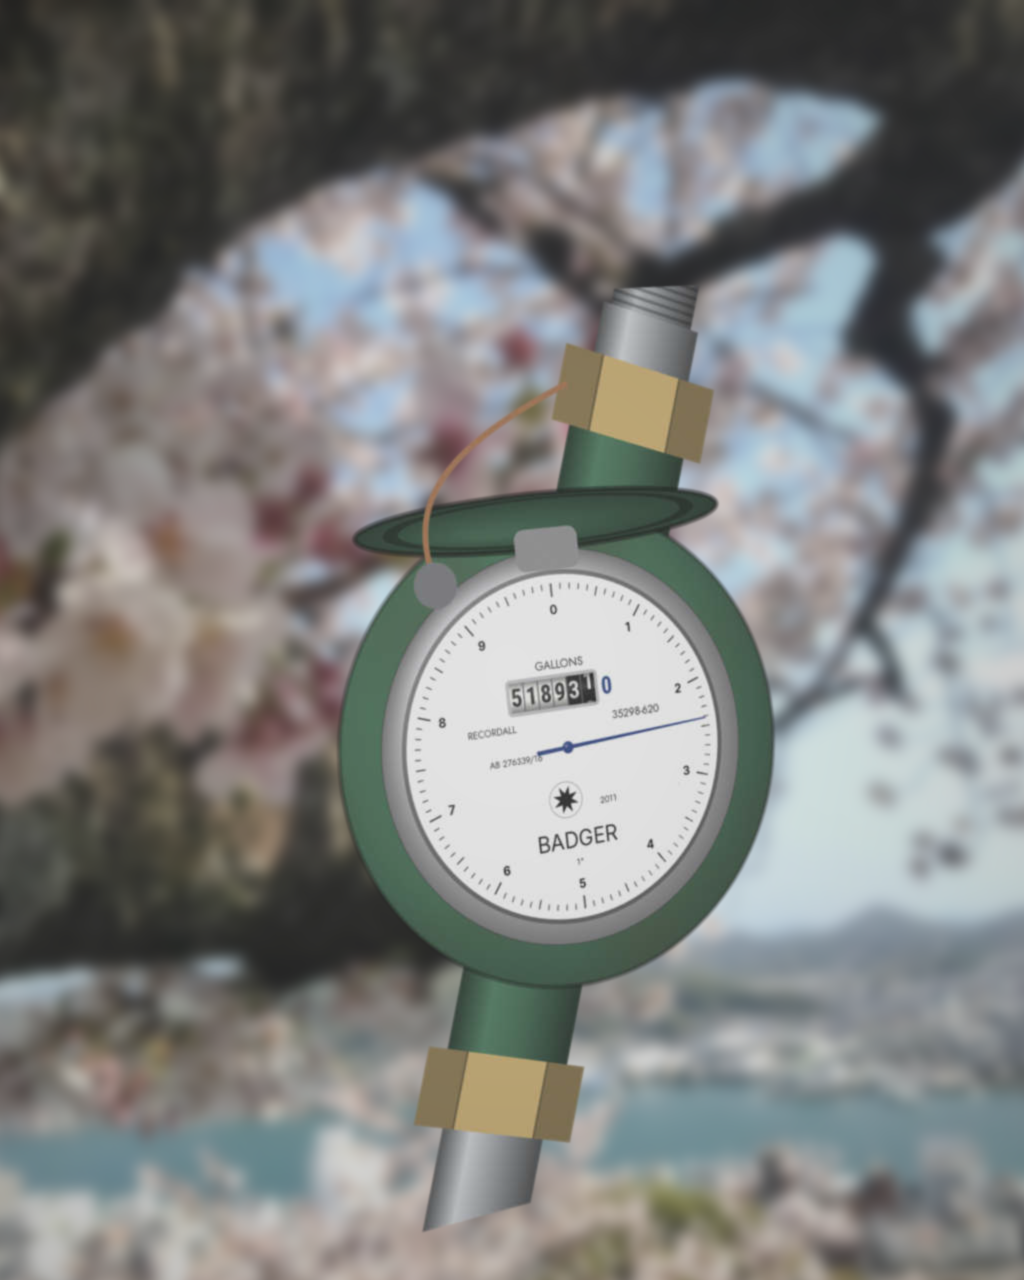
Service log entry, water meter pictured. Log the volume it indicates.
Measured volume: 5189312.4 gal
